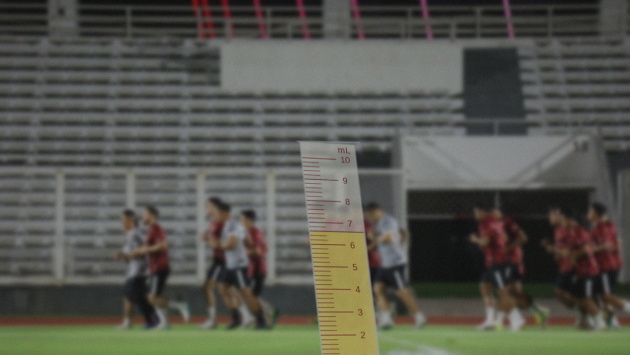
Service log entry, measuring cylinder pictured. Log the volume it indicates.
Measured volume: 6.6 mL
